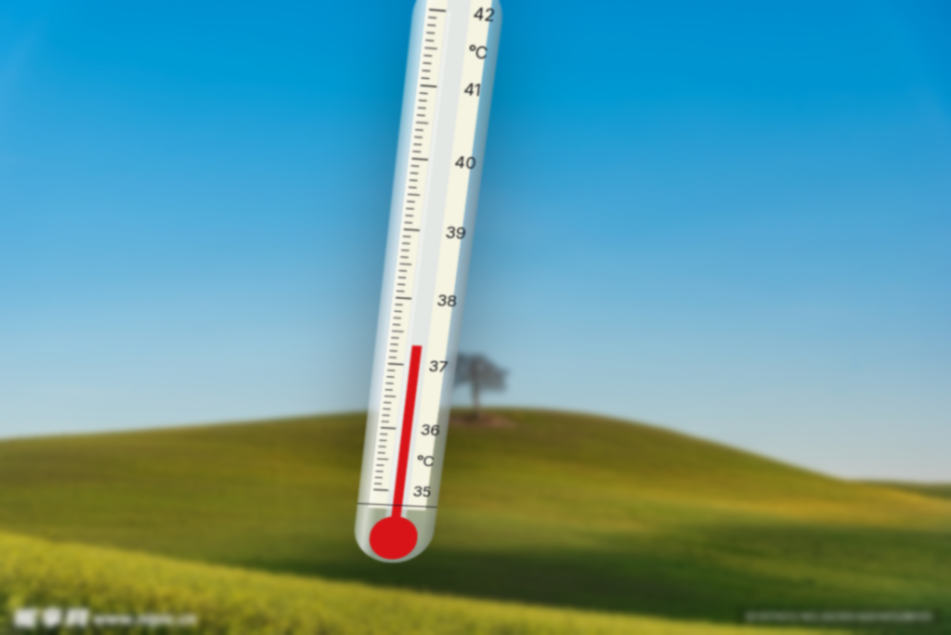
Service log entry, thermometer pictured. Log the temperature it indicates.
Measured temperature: 37.3 °C
